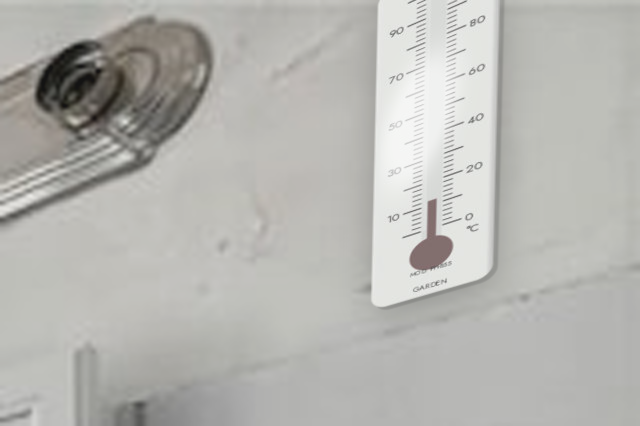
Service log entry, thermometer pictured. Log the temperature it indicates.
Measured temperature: 12 °C
